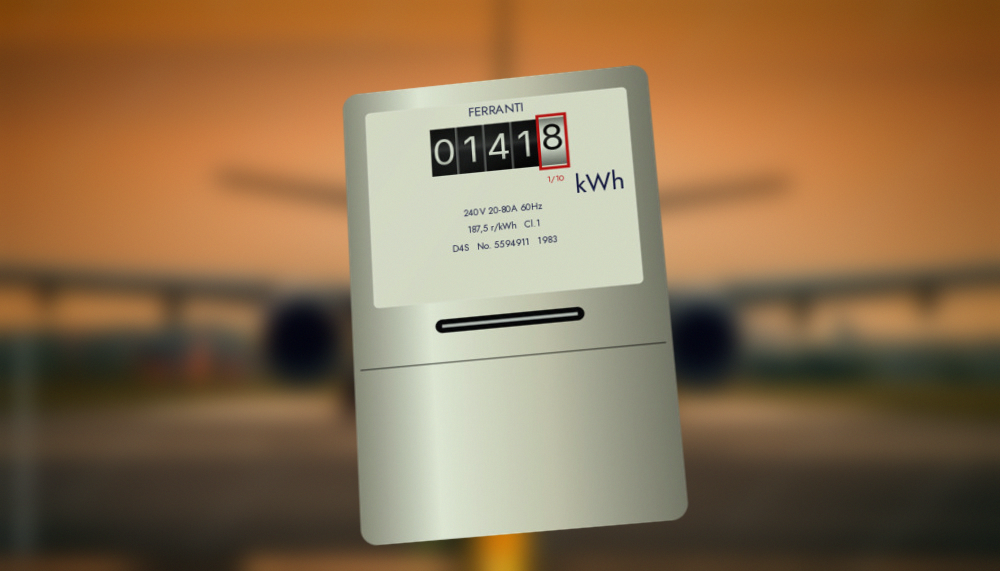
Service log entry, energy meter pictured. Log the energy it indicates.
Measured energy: 141.8 kWh
